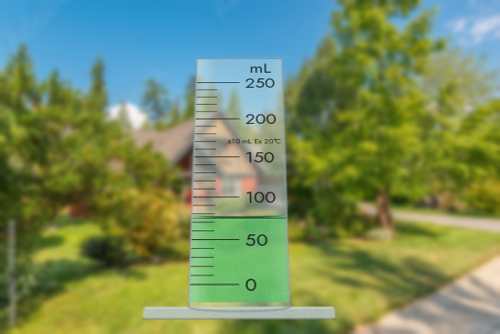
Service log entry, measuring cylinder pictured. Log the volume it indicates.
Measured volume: 75 mL
